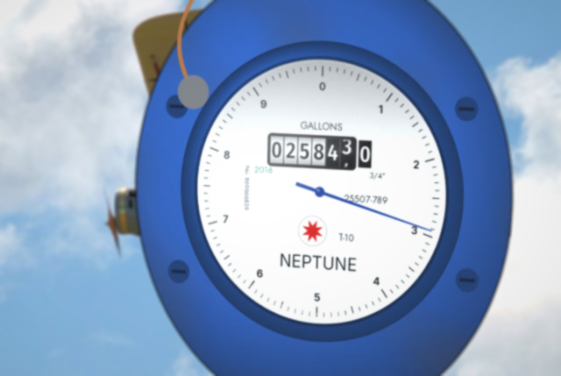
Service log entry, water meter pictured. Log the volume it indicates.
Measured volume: 258432.9 gal
